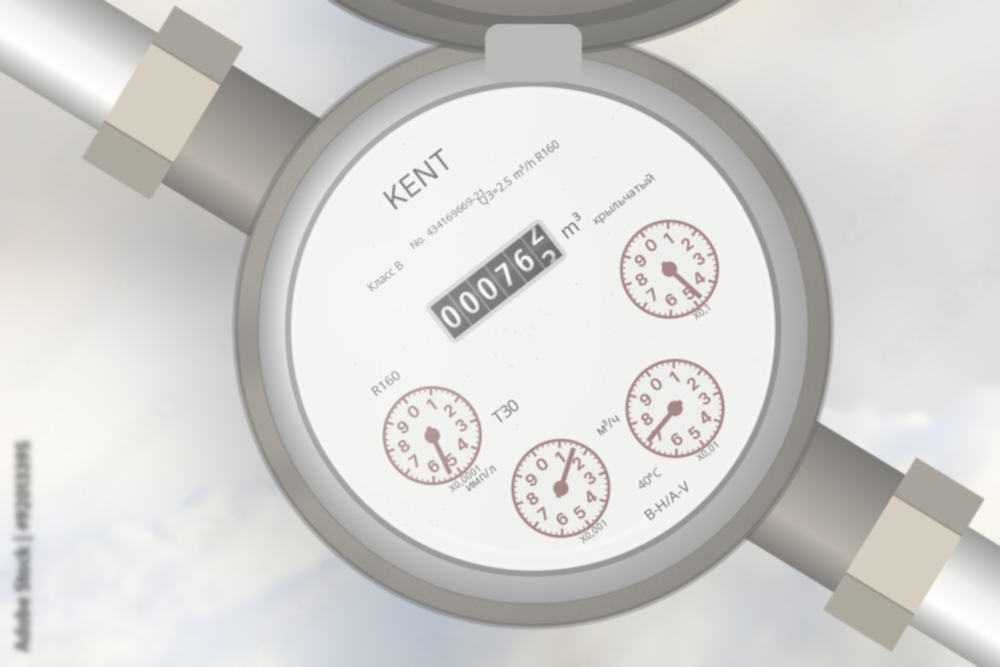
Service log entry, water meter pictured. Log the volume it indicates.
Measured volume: 762.4715 m³
